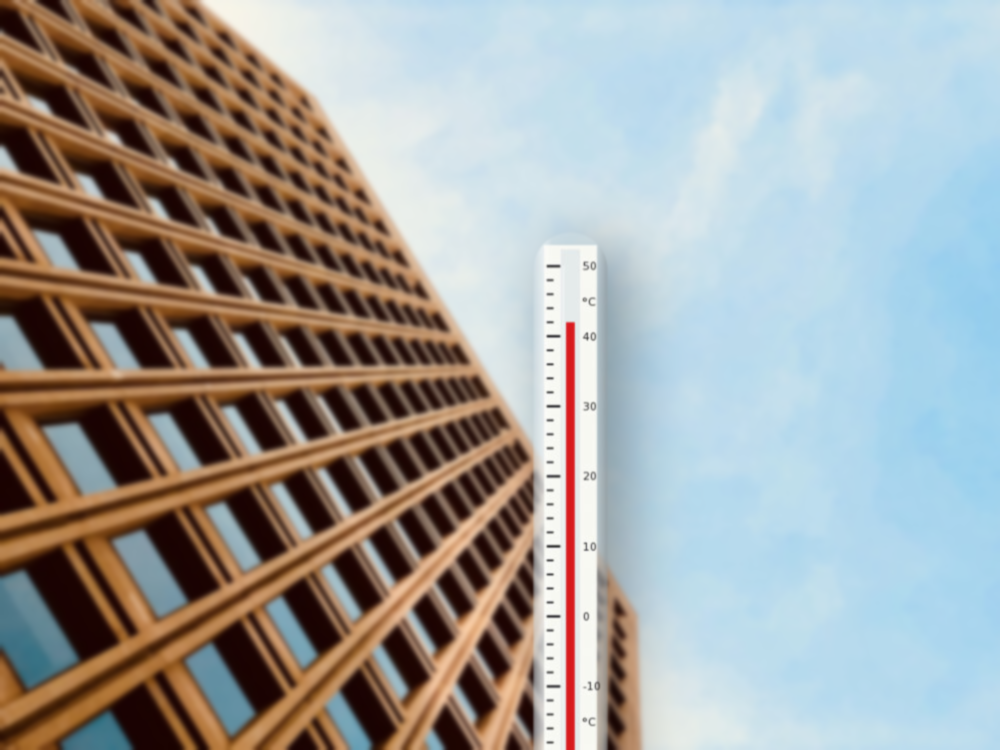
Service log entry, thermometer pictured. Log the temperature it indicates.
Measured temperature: 42 °C
